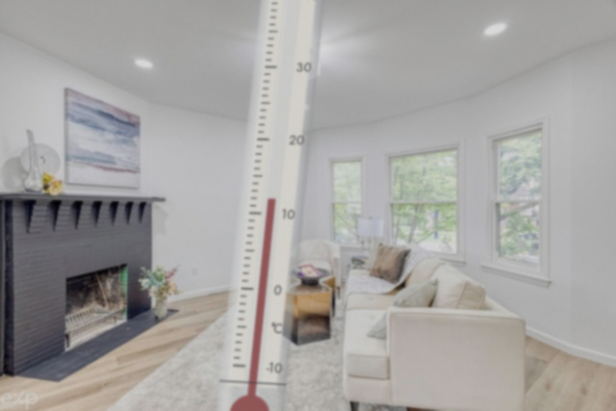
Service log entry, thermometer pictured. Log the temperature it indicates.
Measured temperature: 12 °C
